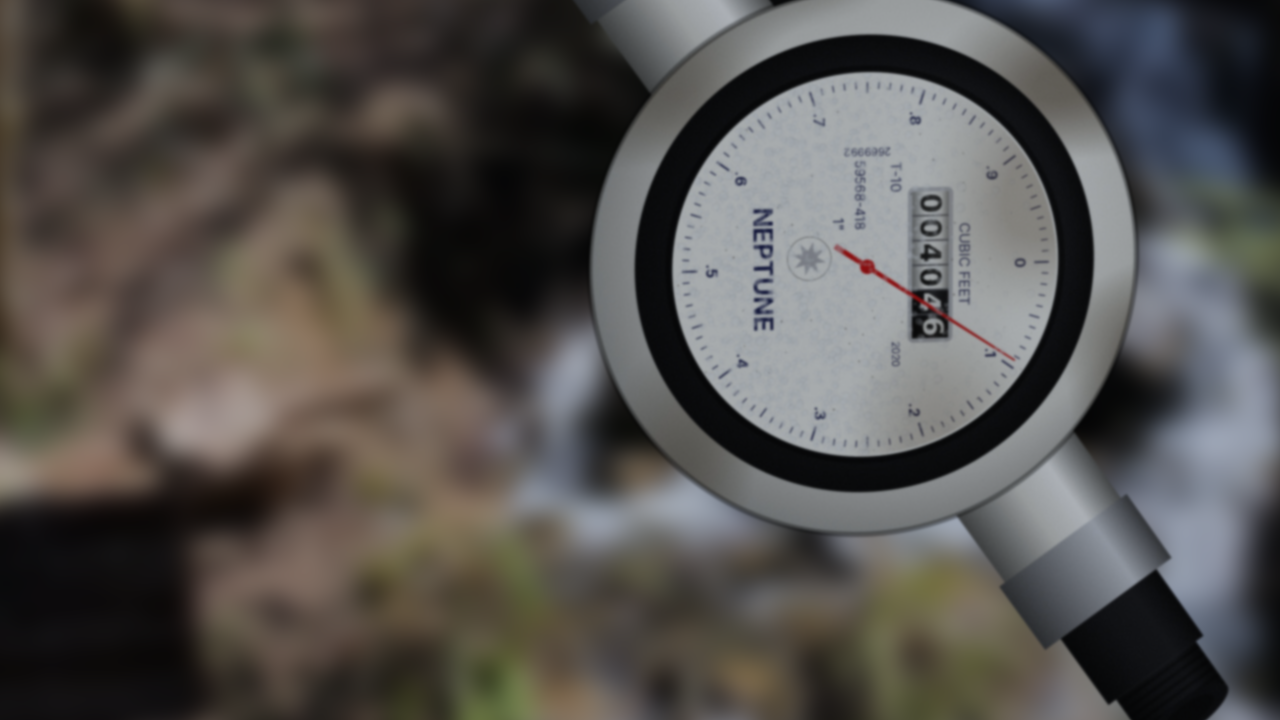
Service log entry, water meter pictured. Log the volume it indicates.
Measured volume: 4046.09 ft³
